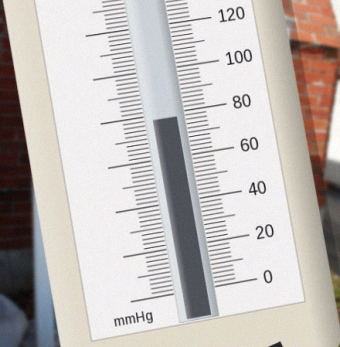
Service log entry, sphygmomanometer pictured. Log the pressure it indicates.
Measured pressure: 78 mmHg
